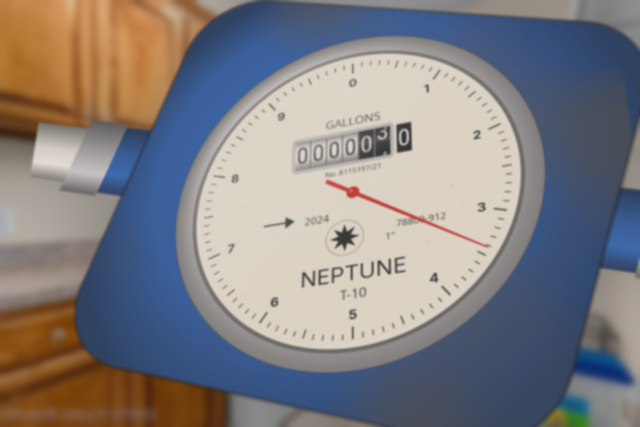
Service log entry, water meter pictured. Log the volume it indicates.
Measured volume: 33.4 gal
